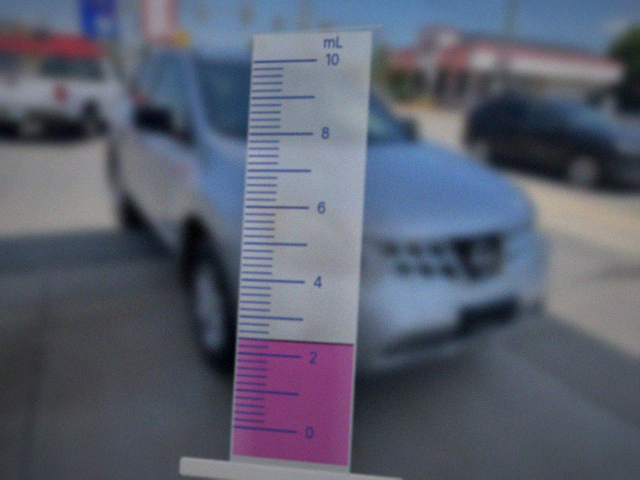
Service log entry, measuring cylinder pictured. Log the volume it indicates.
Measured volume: 2.4 mL
